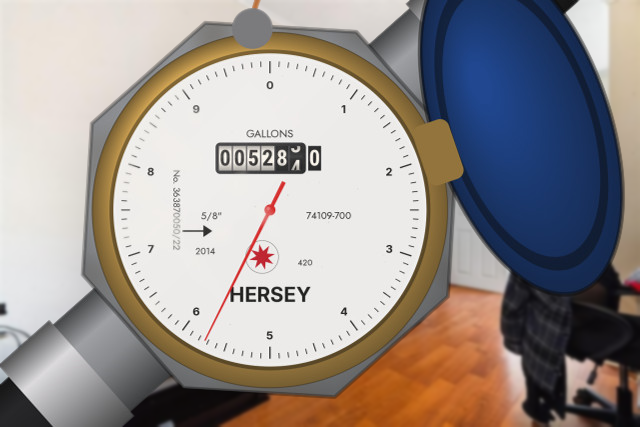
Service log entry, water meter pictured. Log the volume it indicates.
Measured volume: 52835.7 gal
